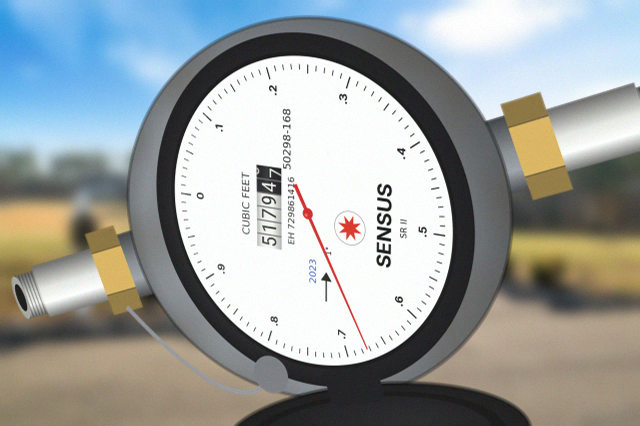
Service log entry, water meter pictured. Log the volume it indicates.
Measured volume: 517946.67 ft³
